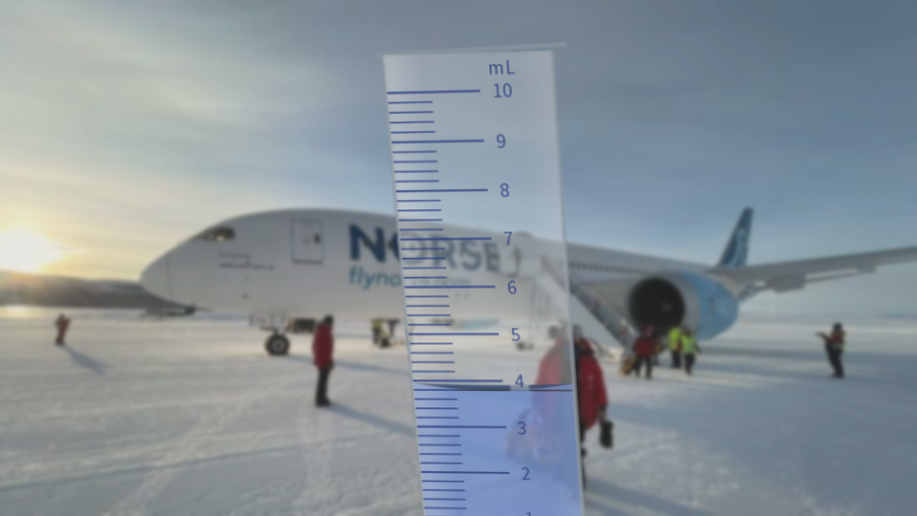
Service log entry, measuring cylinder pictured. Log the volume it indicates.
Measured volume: 3.8 mL
